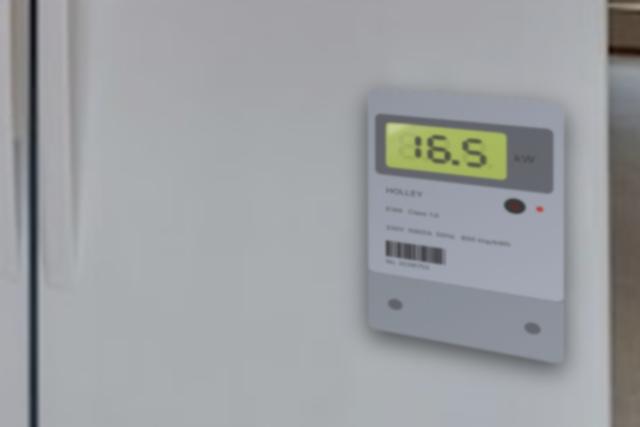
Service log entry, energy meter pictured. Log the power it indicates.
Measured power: 16.5 kW
